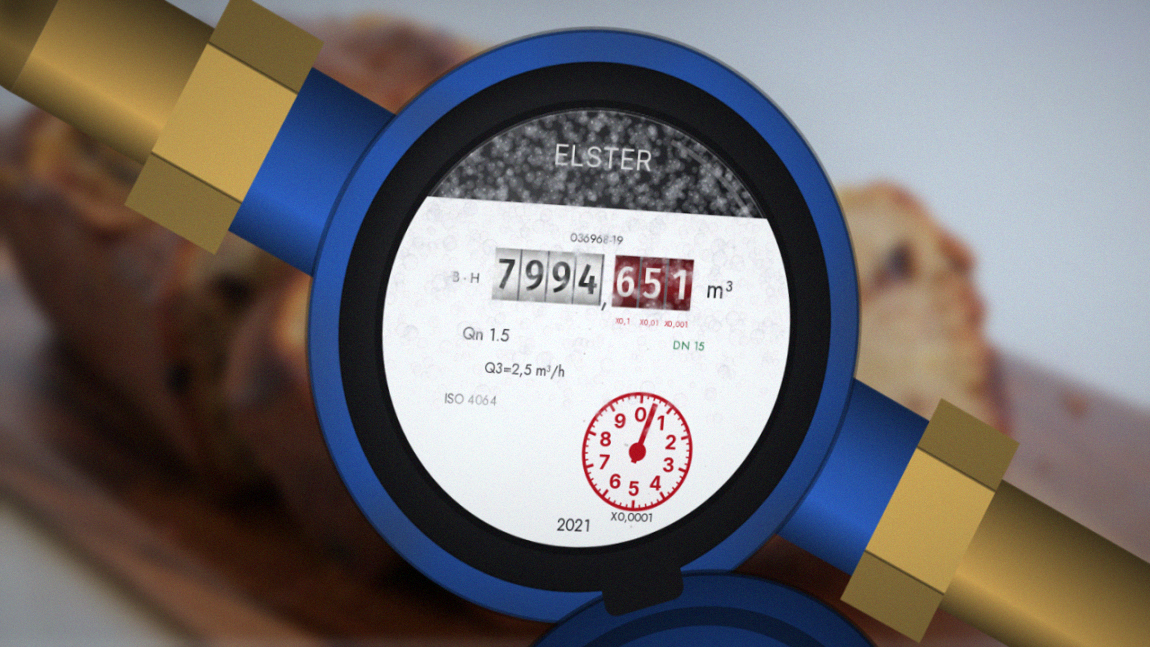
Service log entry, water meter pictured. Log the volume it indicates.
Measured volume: 7994.6510 m³
